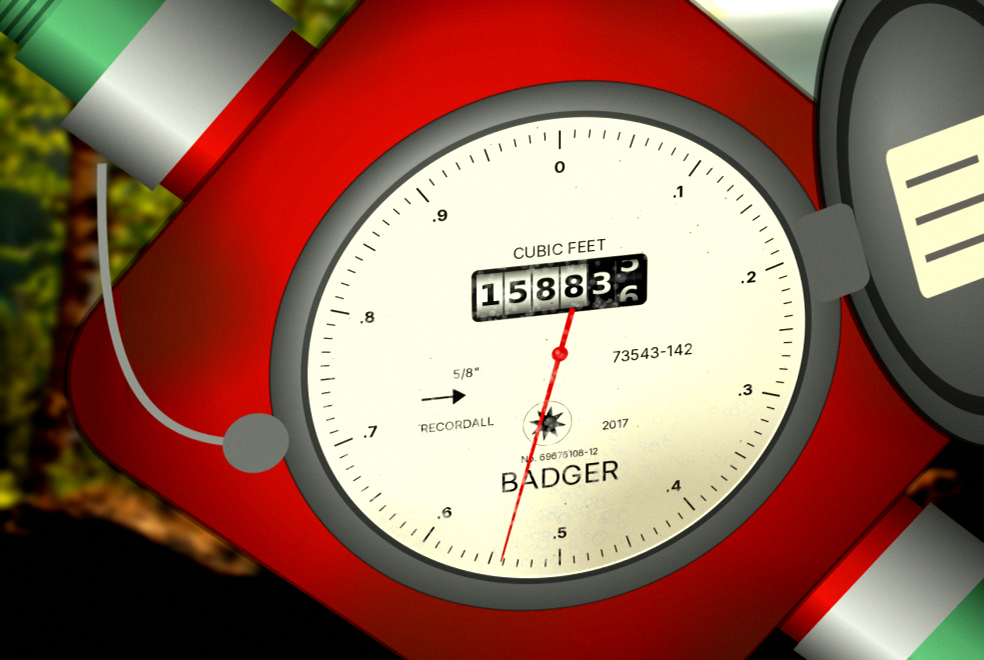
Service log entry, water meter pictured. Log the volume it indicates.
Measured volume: 158835.54 ft³
